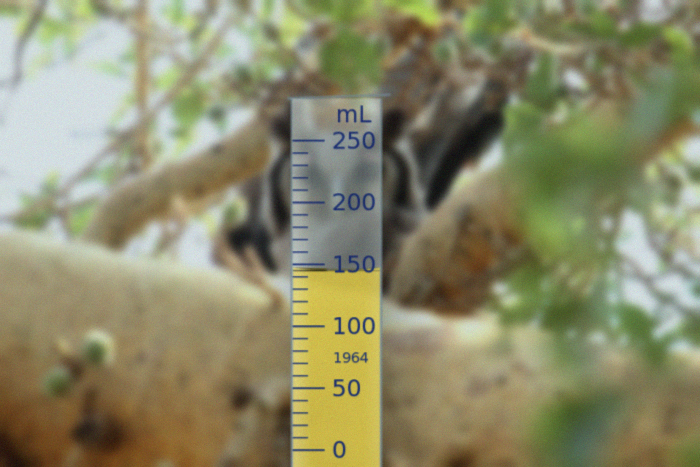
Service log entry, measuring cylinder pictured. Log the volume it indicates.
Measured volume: 145 mL
